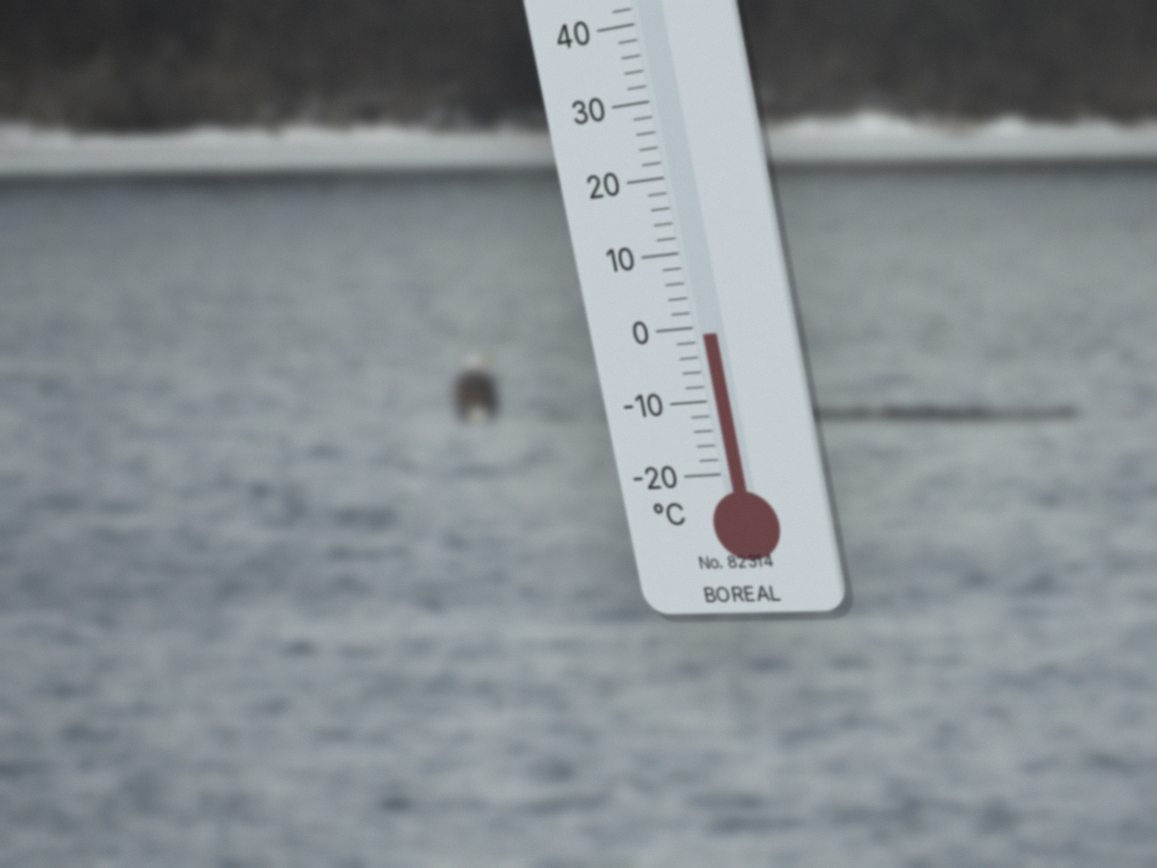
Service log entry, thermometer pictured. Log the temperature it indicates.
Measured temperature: -1 °C
